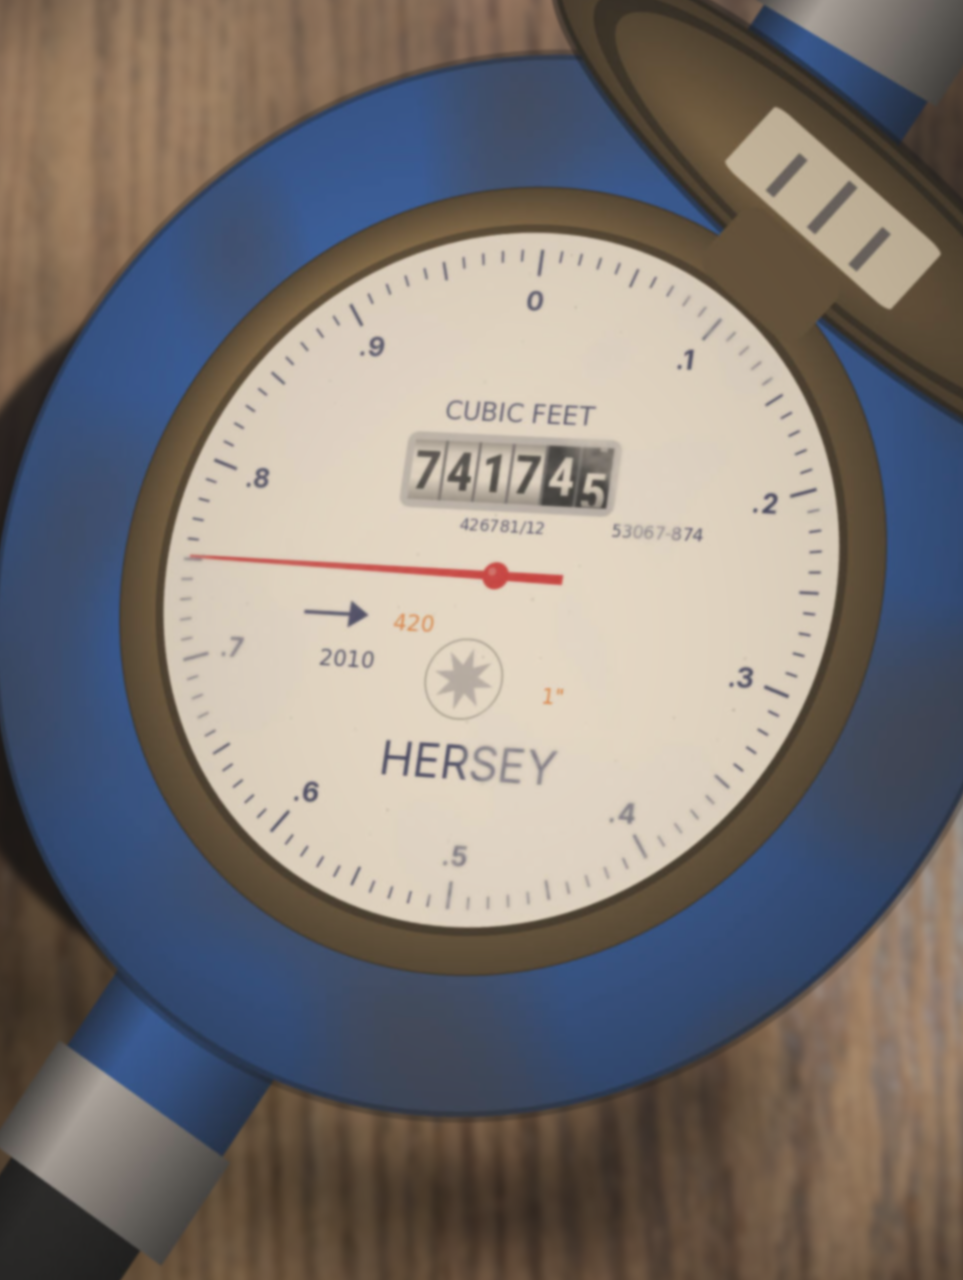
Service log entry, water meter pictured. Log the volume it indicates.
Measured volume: 741744.75 ft³
